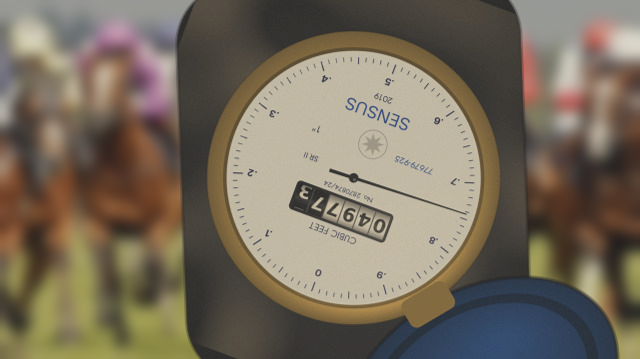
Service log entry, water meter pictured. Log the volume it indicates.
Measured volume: 49772.74 ft³
